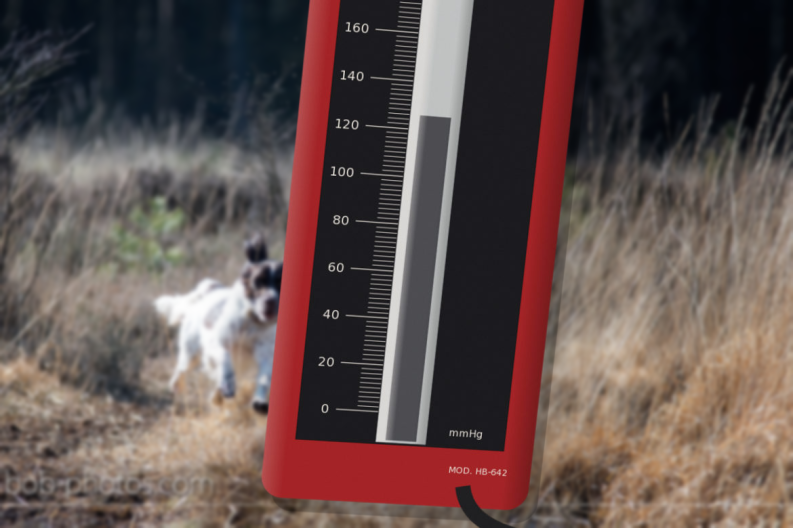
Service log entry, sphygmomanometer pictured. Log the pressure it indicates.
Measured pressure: 126 mmHg
